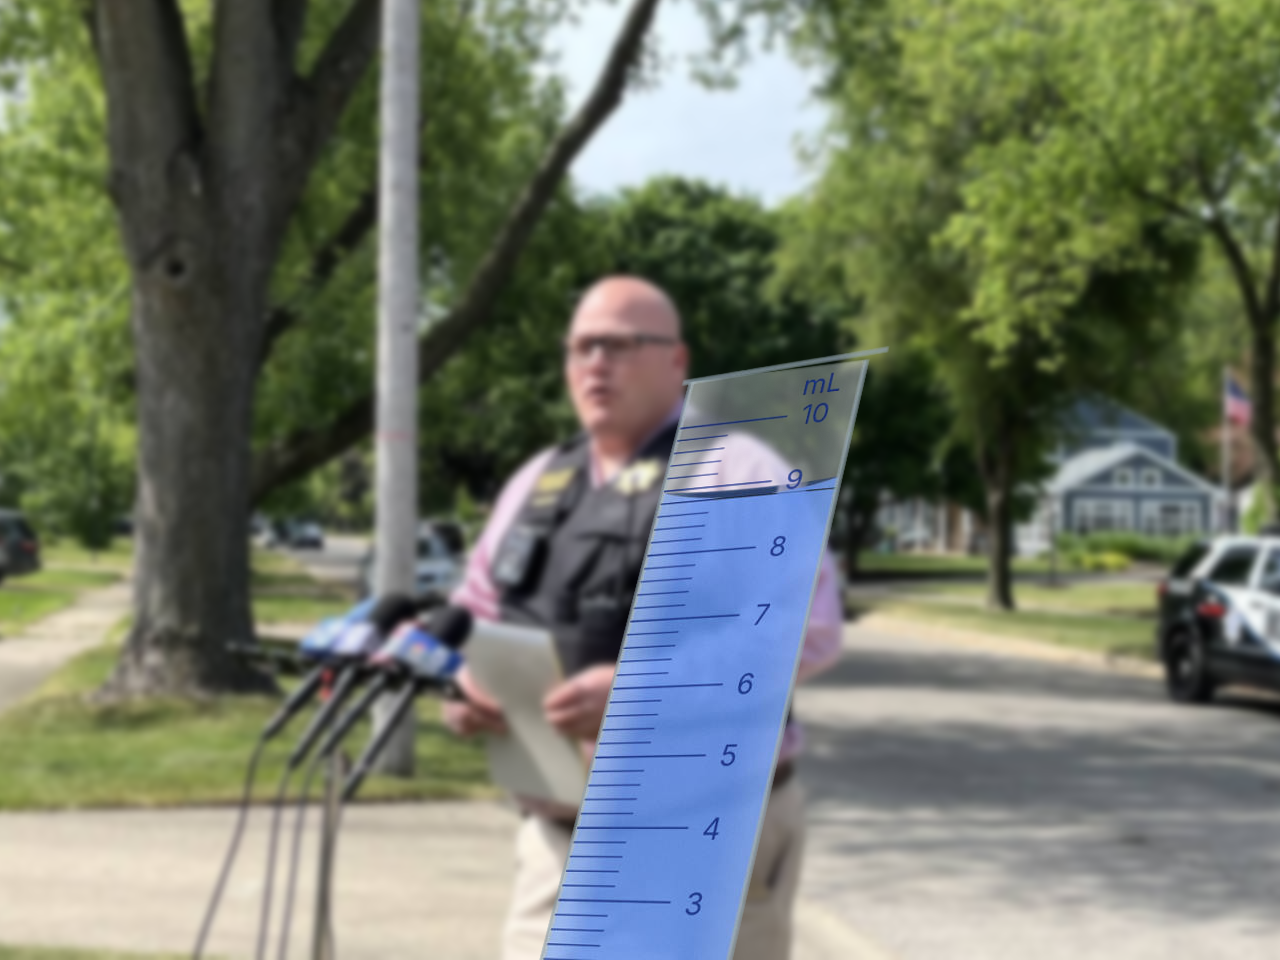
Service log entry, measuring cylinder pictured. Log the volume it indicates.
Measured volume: 8.8 mL
